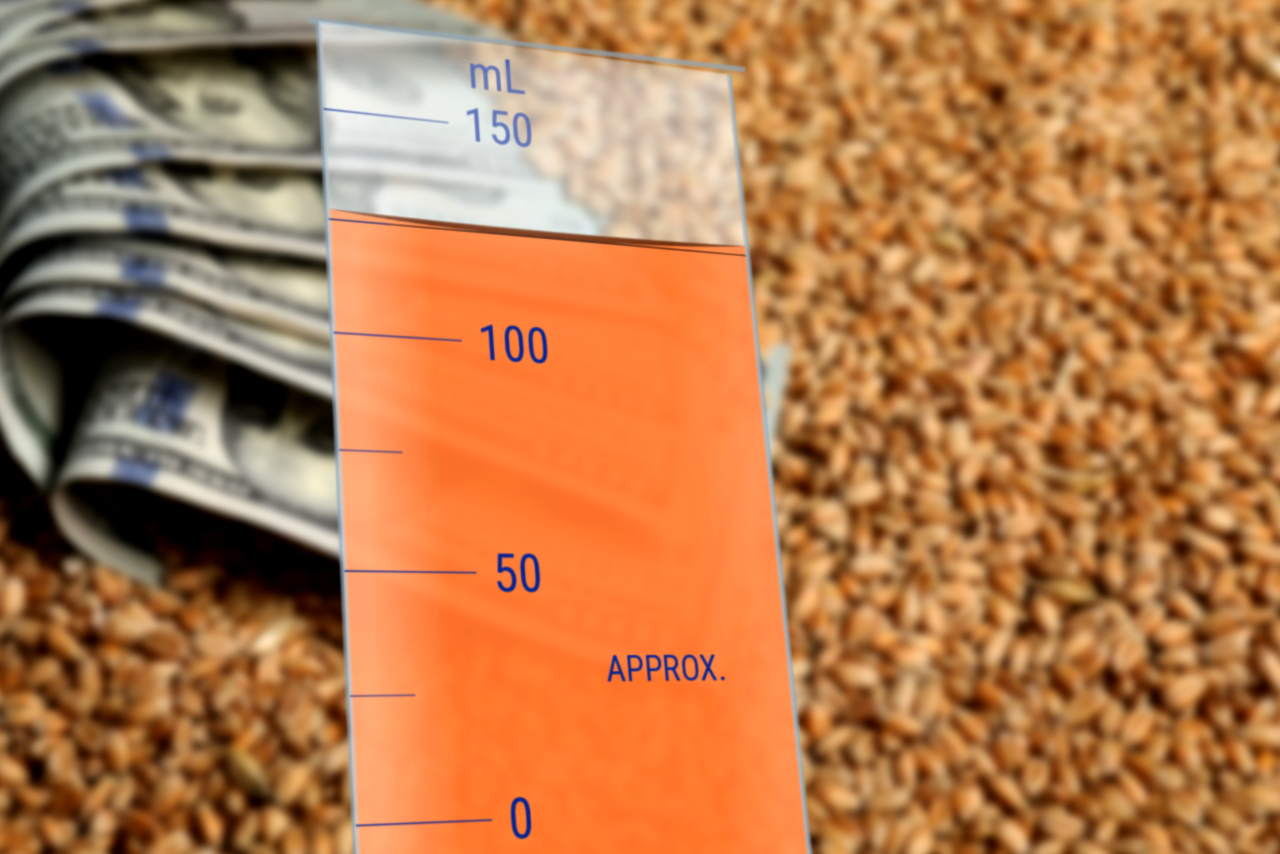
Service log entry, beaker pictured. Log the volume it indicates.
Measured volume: 125 mL
